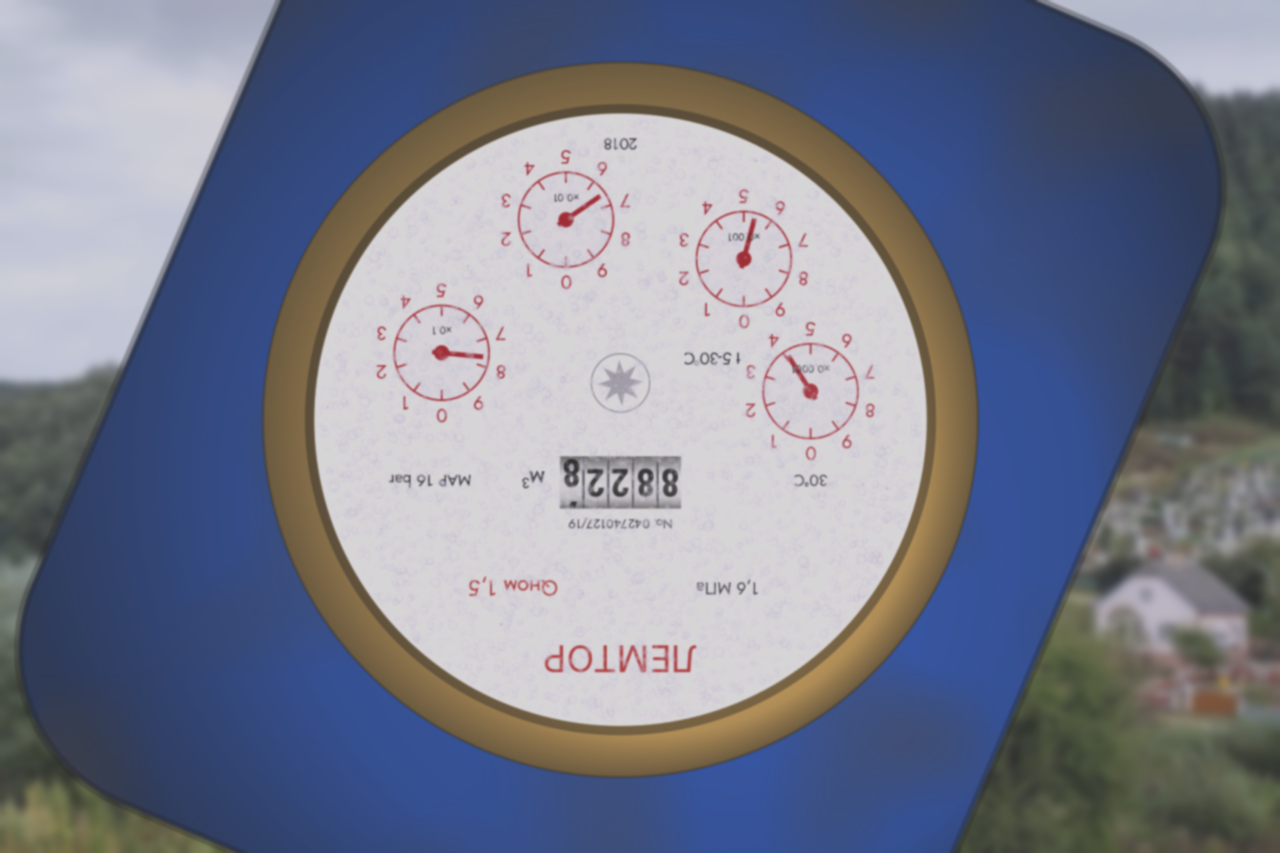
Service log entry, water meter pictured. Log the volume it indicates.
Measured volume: 88227.7654 m³
